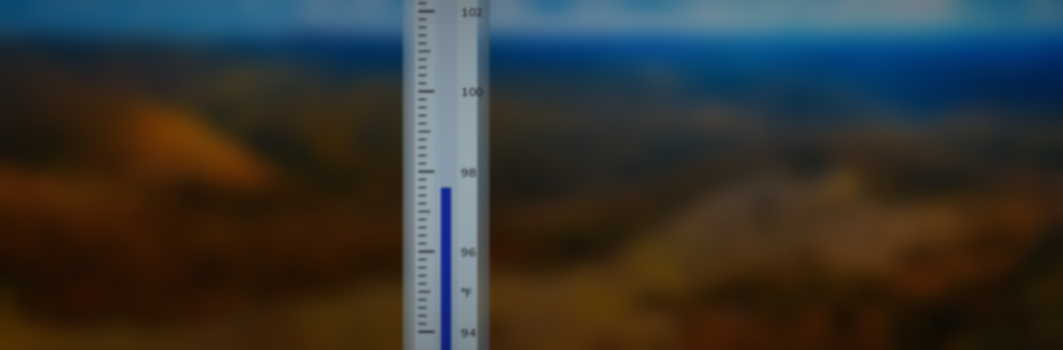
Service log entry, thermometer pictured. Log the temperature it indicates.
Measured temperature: 97.6 °F
